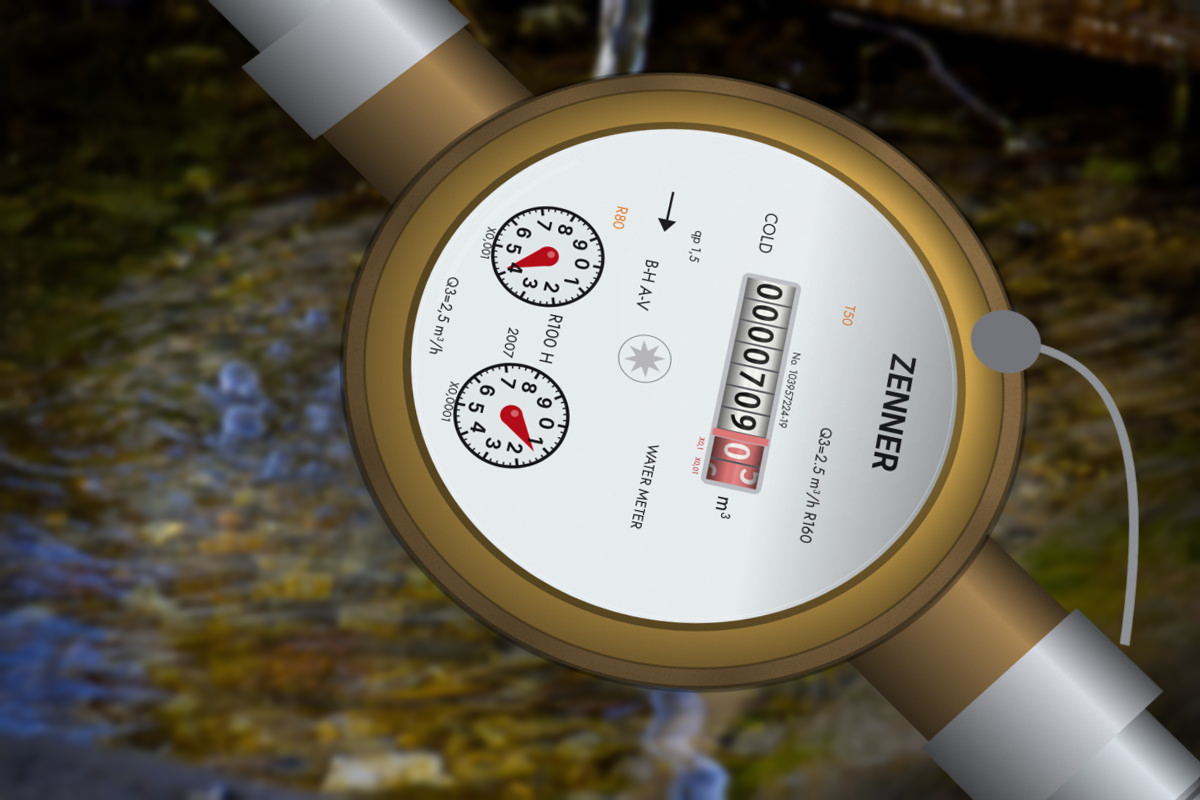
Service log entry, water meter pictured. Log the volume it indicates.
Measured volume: 709.0541 m³
